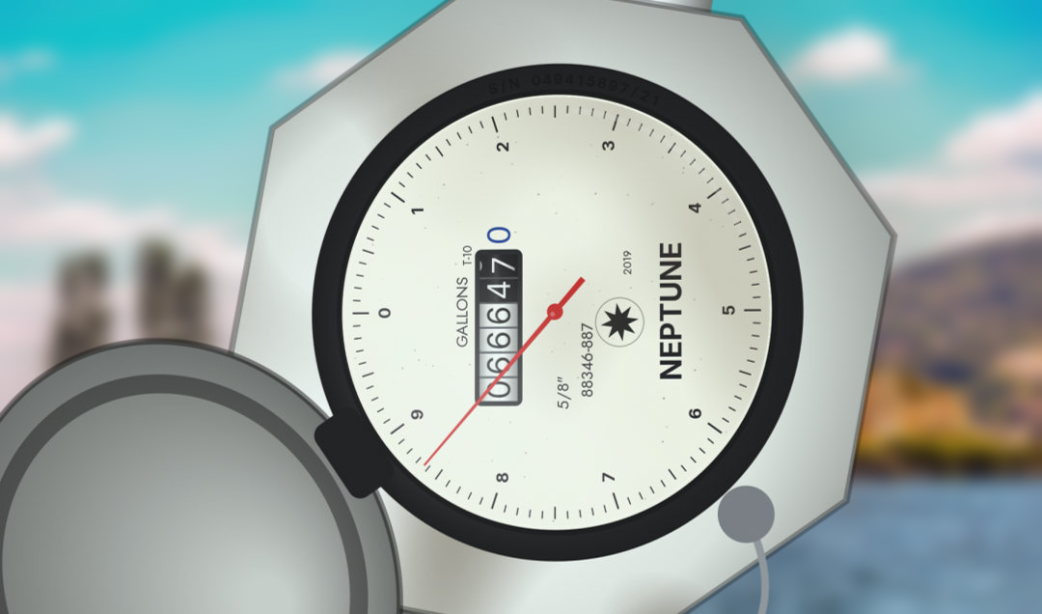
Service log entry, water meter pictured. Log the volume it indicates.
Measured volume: 666468.6 gal
